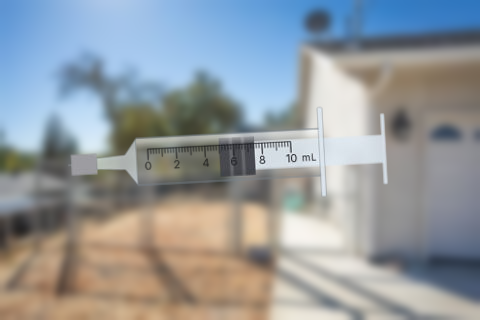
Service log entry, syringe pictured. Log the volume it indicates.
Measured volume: 5 mL
